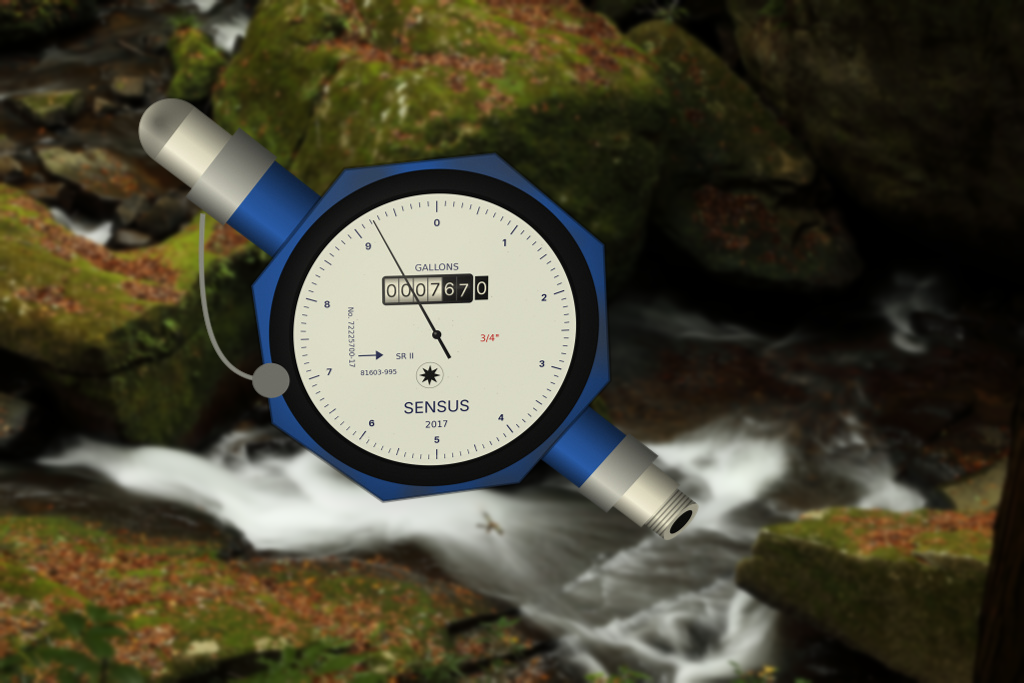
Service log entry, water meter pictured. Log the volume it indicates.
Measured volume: 7669.2 gal
